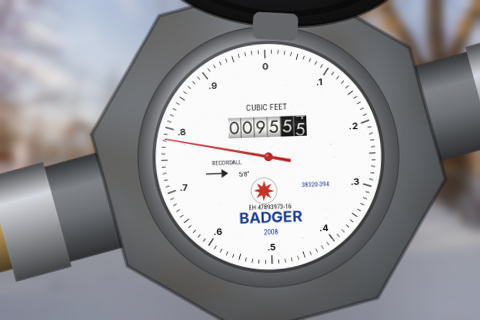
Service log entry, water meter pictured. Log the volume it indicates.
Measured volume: 9554.78 ft³
